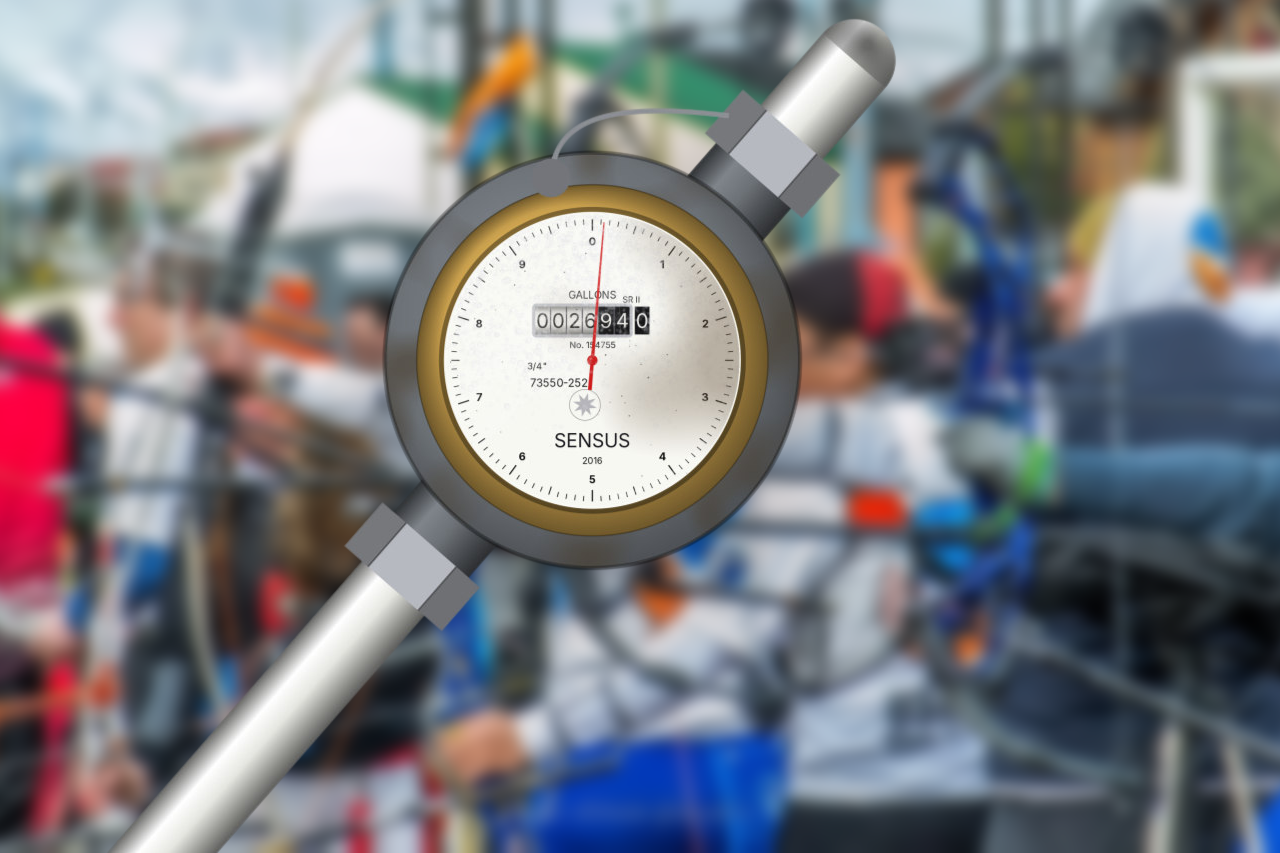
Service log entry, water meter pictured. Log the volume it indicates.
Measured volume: 26940.1 gal
